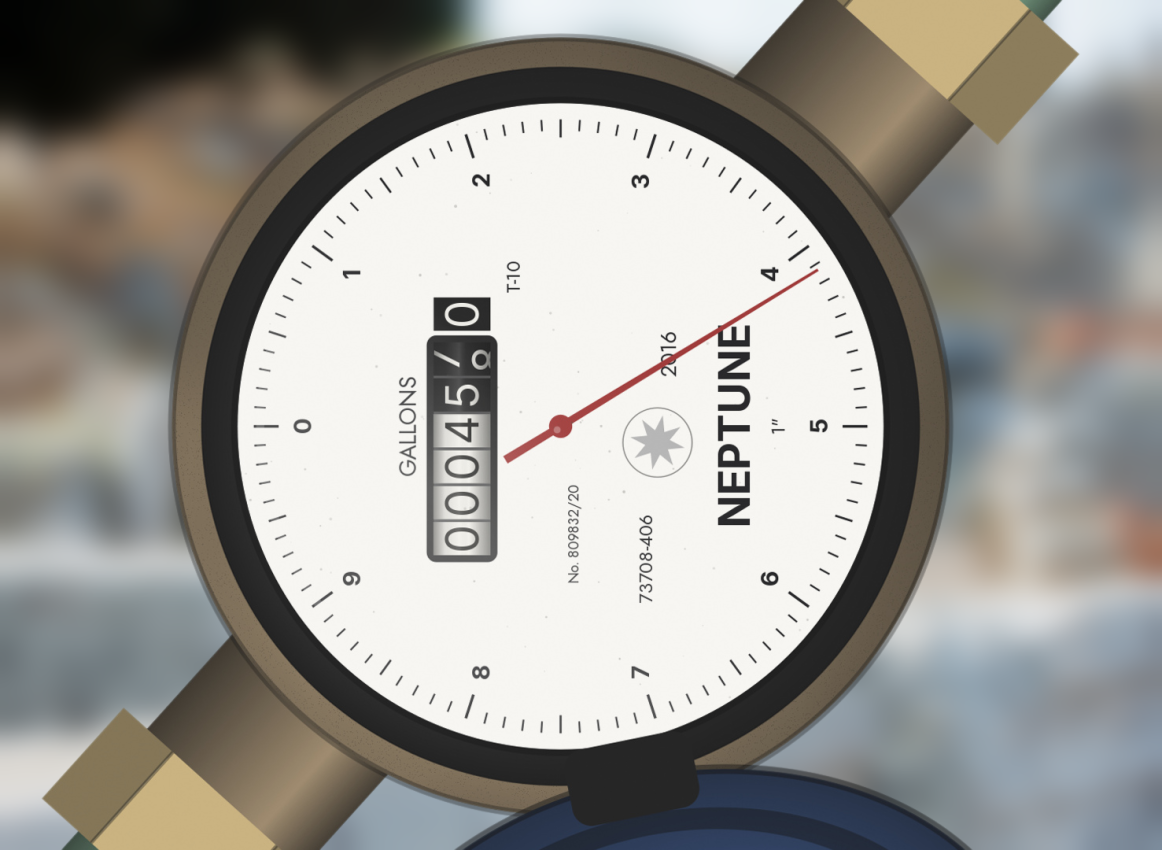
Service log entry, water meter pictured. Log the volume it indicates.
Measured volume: 4574.1 gal
